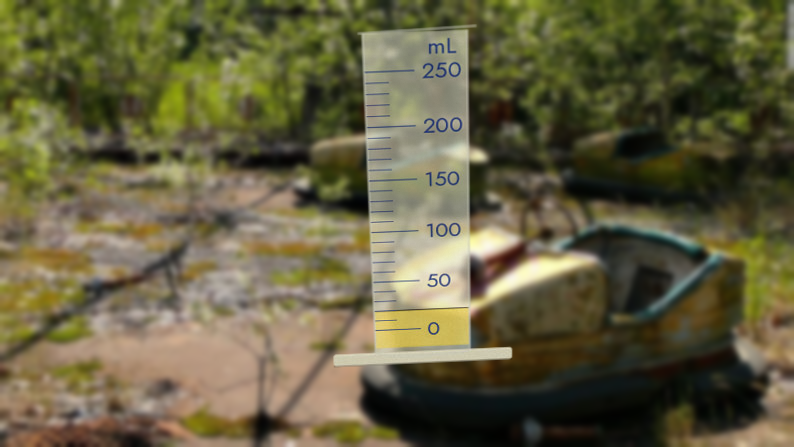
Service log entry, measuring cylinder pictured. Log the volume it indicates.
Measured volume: 20 mL
